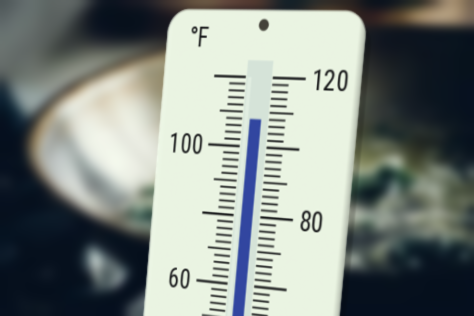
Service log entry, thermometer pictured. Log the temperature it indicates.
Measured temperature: 108 °F
